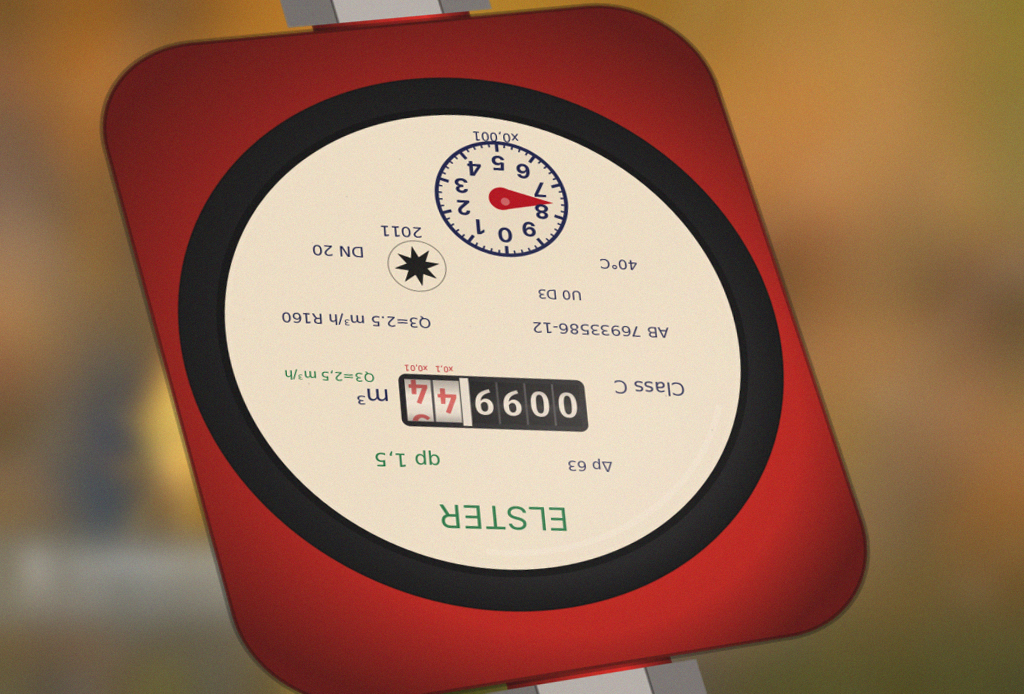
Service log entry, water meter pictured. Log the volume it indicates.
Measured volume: 99.437 m³
